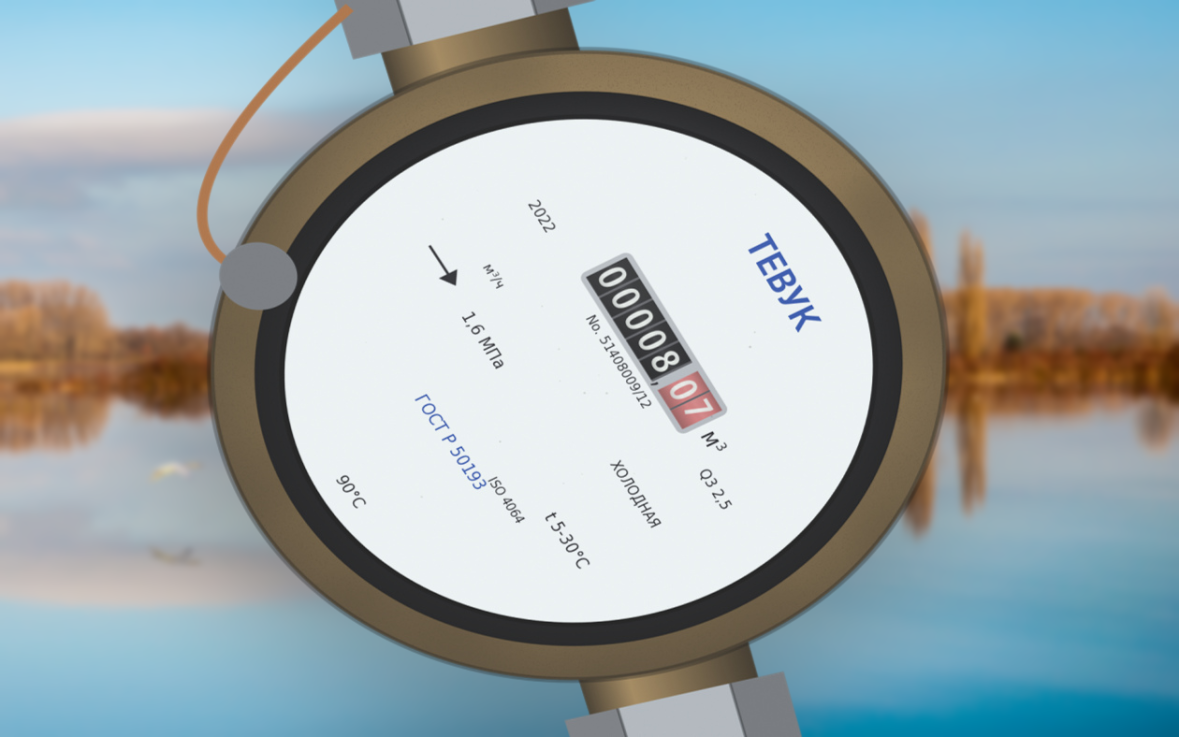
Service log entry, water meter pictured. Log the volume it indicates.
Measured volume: 8.07 m³
